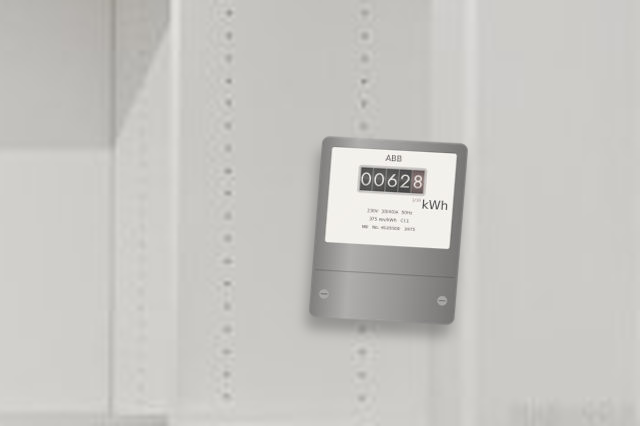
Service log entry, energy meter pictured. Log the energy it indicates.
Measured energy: 62.8 kWh
